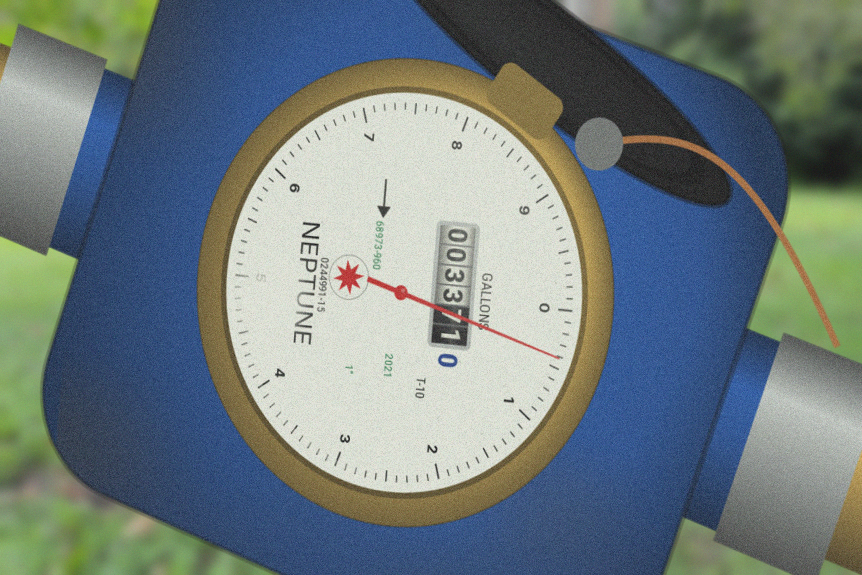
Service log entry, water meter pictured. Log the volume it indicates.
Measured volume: 33710.4 gal
